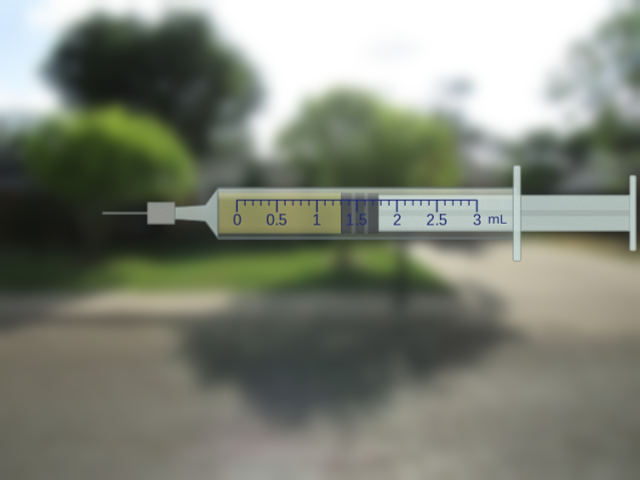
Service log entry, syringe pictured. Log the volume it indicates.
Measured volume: 1.3 mL
